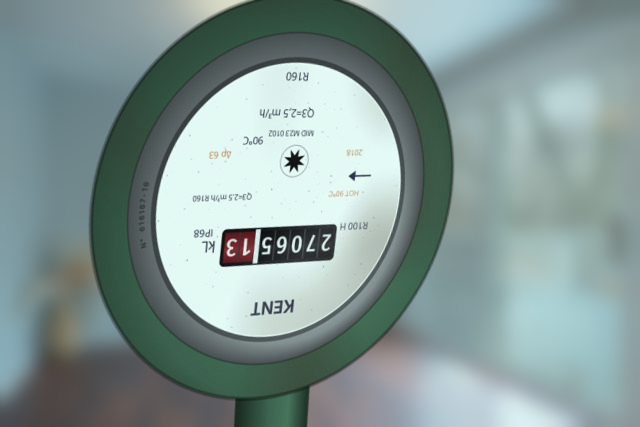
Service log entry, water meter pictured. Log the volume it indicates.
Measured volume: 27065.13 kL
